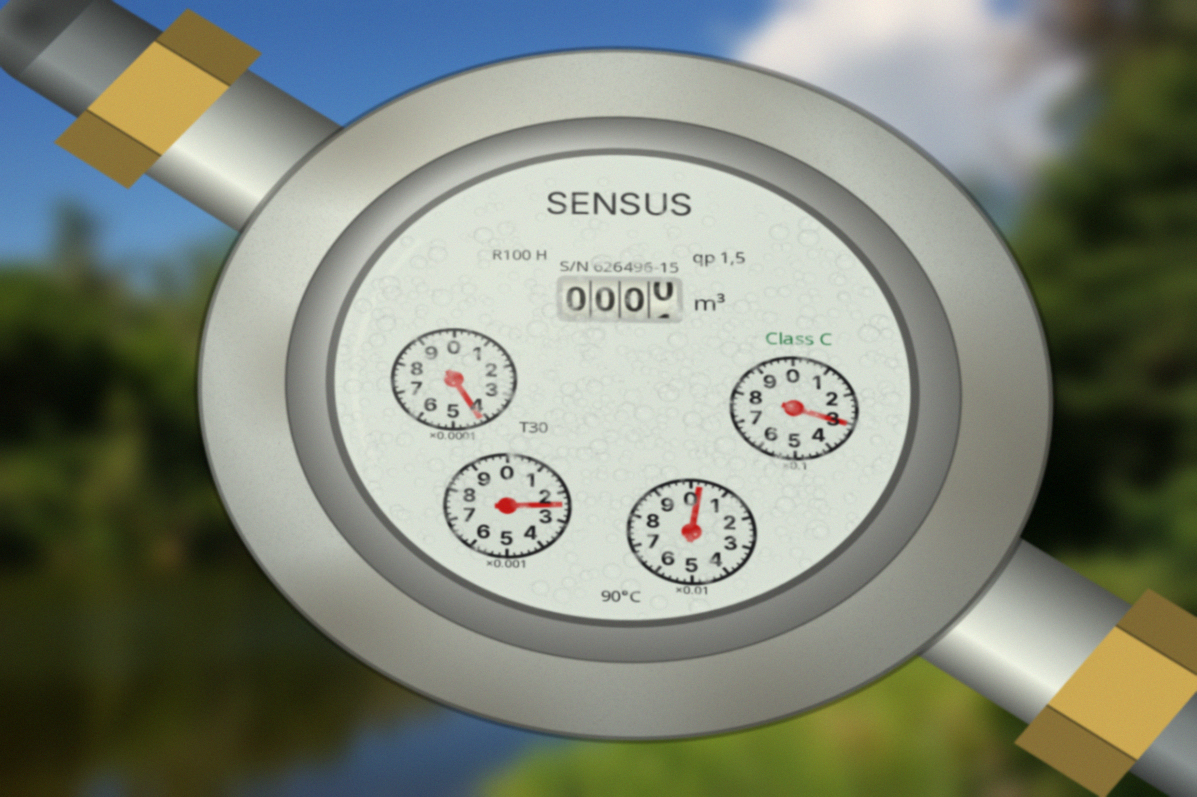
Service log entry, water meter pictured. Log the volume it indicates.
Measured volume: 0.3024 m³
